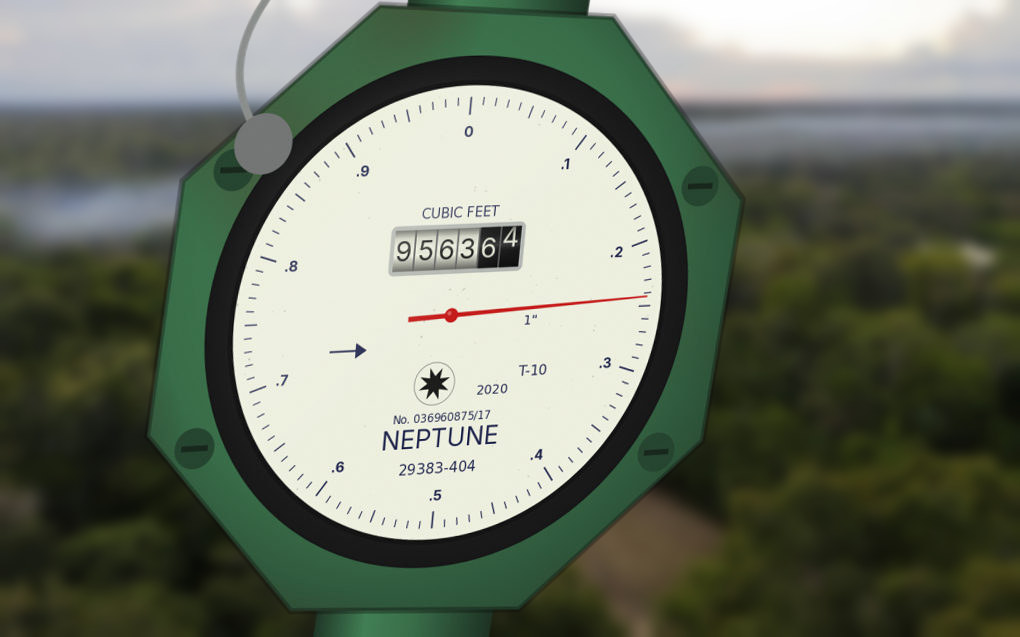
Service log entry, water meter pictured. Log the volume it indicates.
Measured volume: 956364.24 ft³
